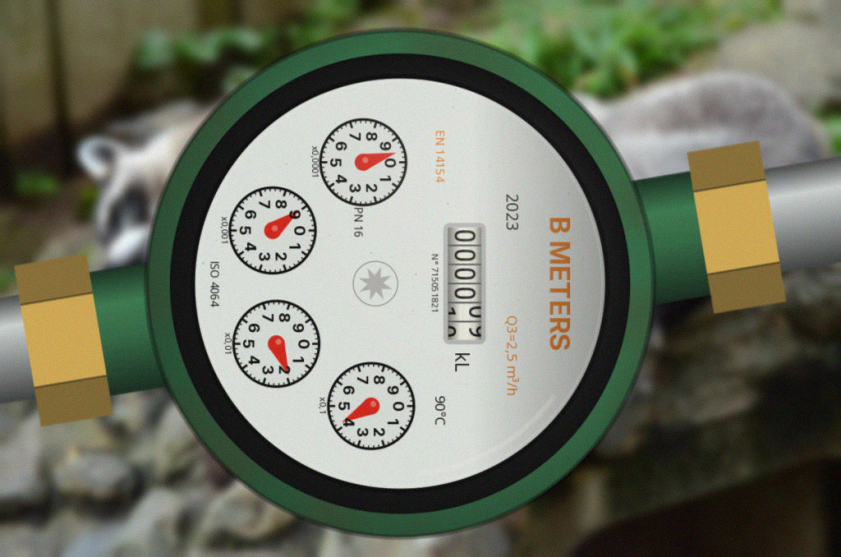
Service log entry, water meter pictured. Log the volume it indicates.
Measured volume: 9.4189 kL
